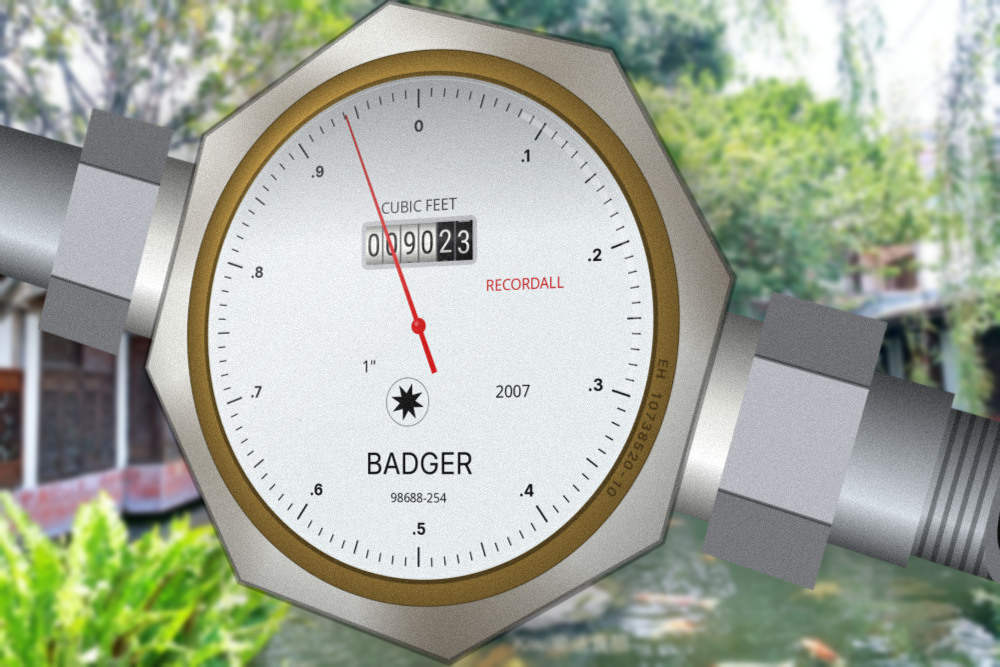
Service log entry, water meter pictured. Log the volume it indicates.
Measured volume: 9022.94 ft³
